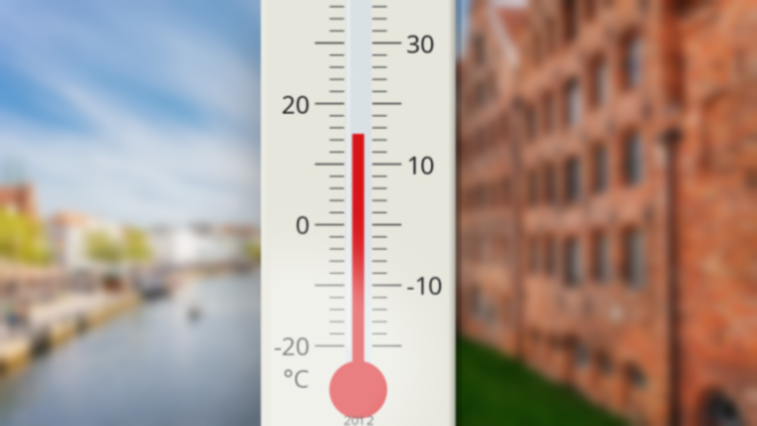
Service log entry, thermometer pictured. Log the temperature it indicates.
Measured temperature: 15 °C
